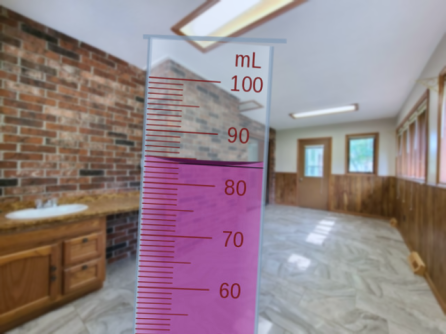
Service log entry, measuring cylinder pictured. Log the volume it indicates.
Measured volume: 84 mL
